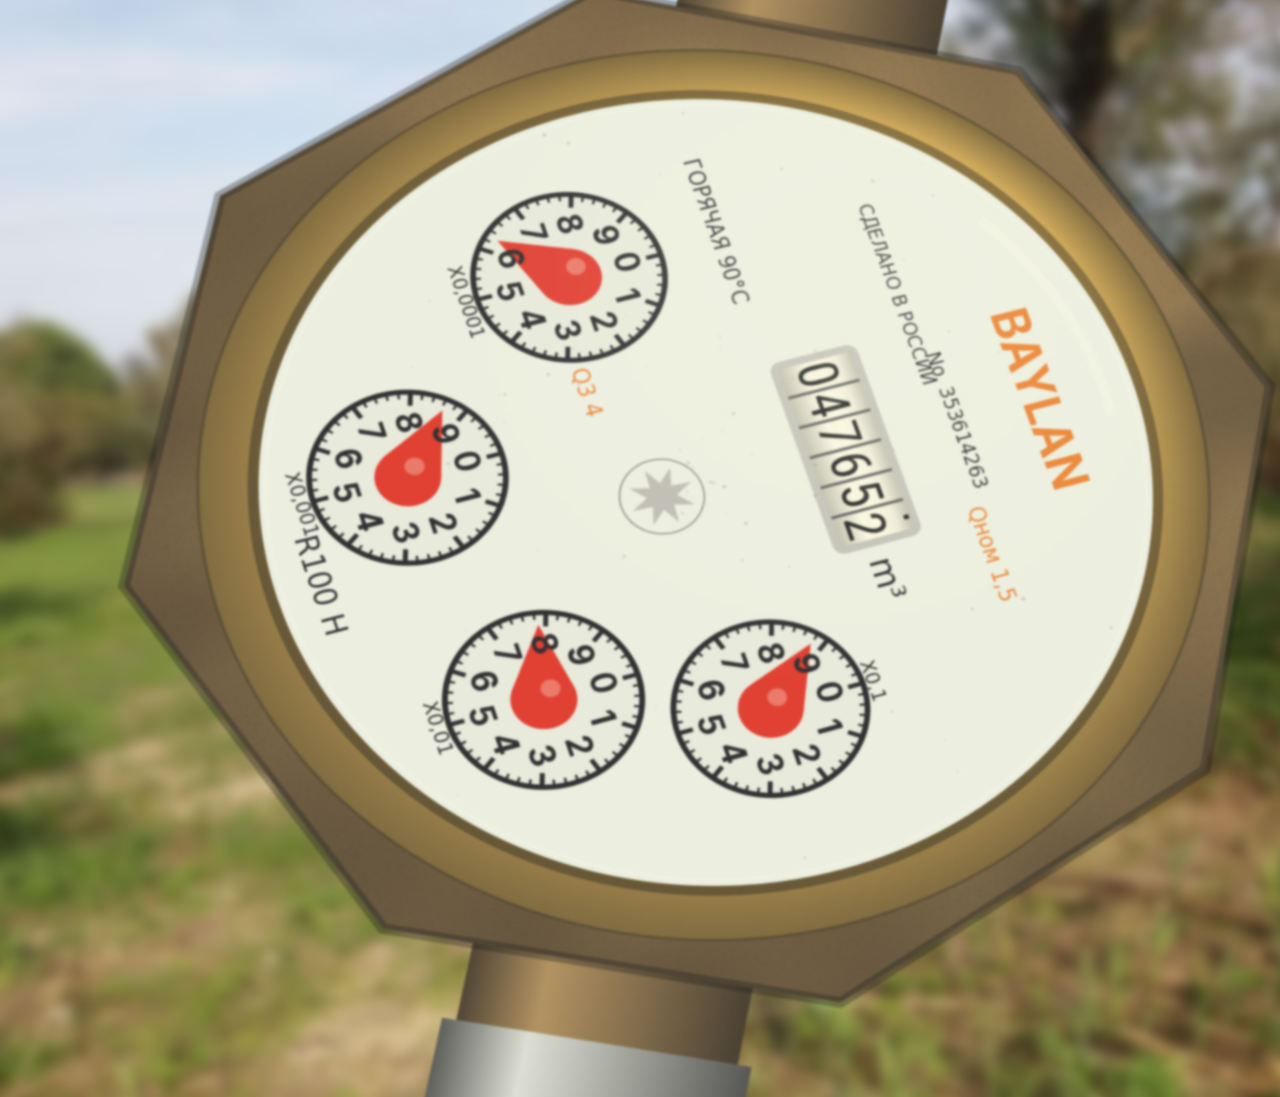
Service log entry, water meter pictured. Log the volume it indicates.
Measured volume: 47651.8786 m³
